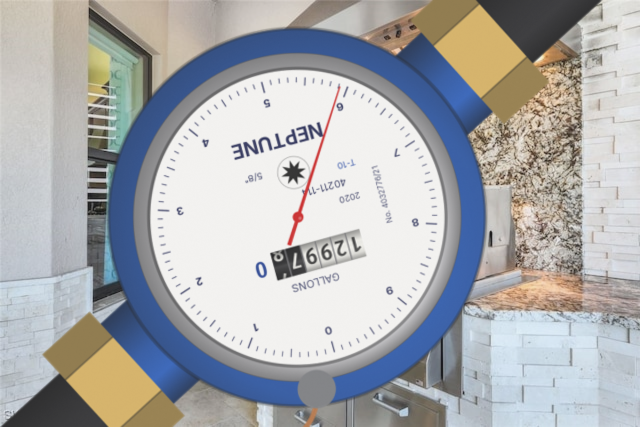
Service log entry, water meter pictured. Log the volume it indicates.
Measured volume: 1299775.9 gal
